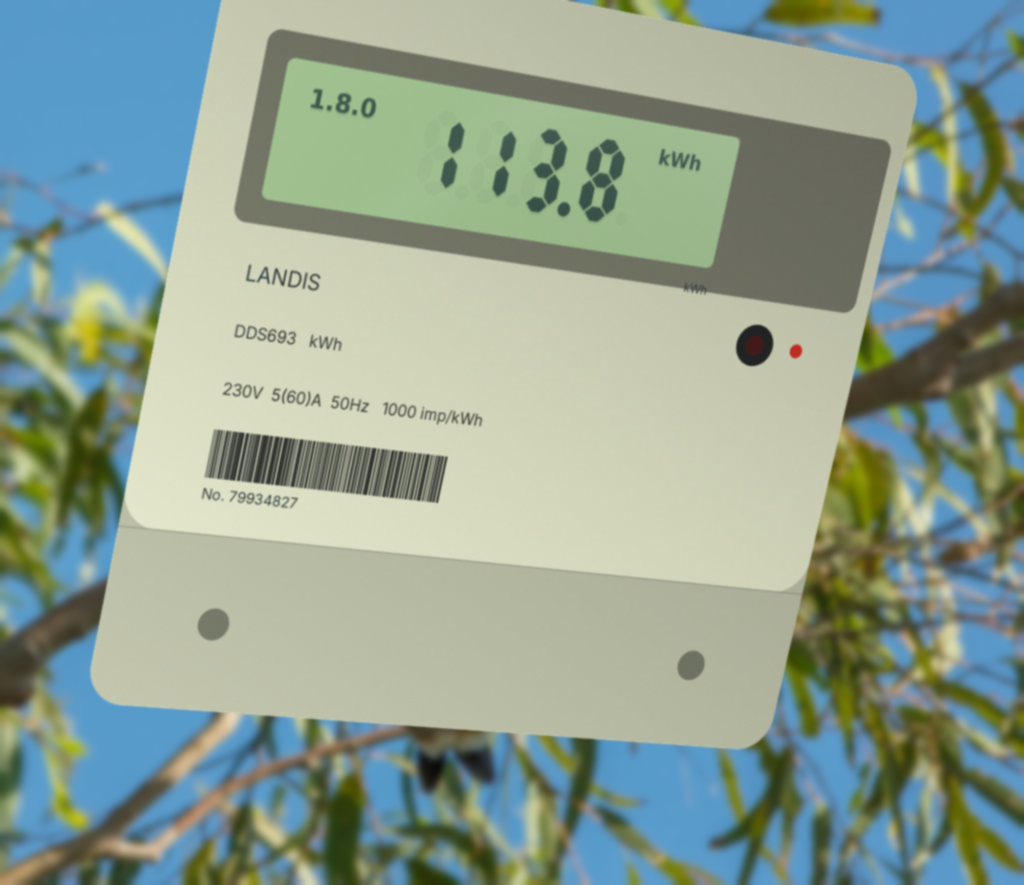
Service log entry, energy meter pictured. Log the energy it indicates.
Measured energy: 113.8 kWh
